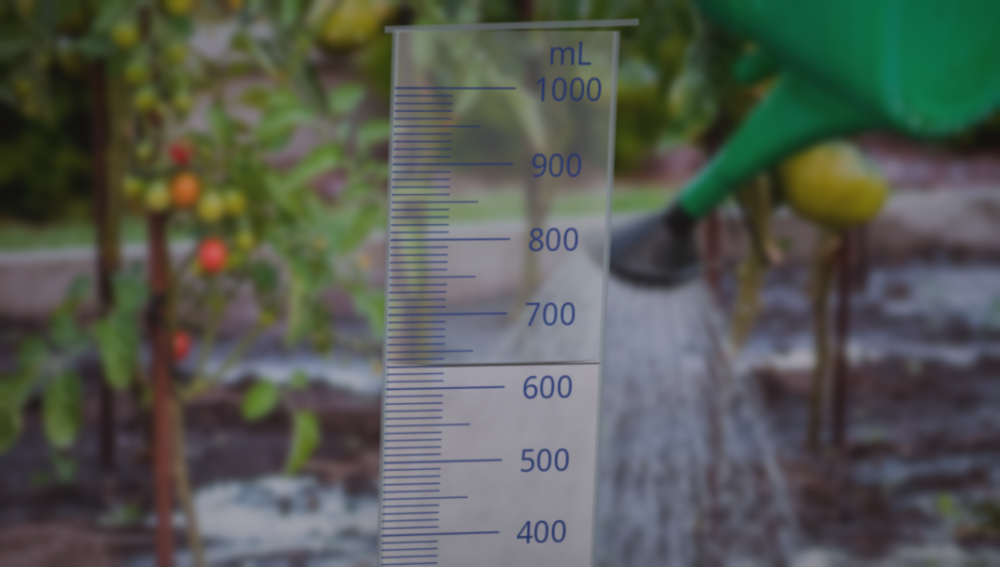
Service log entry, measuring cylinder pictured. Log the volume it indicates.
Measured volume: 630 mL
